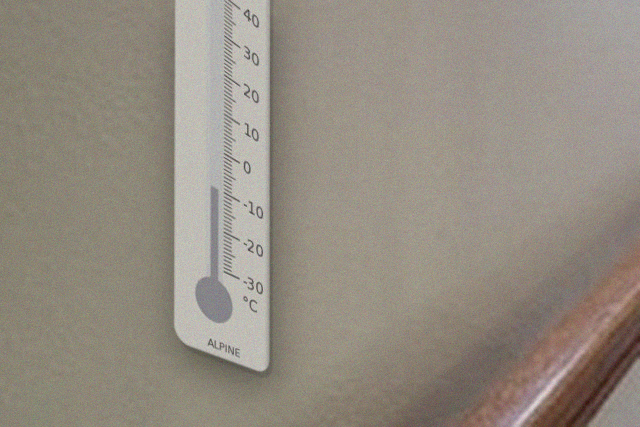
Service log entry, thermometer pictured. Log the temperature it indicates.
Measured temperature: -10 °C
